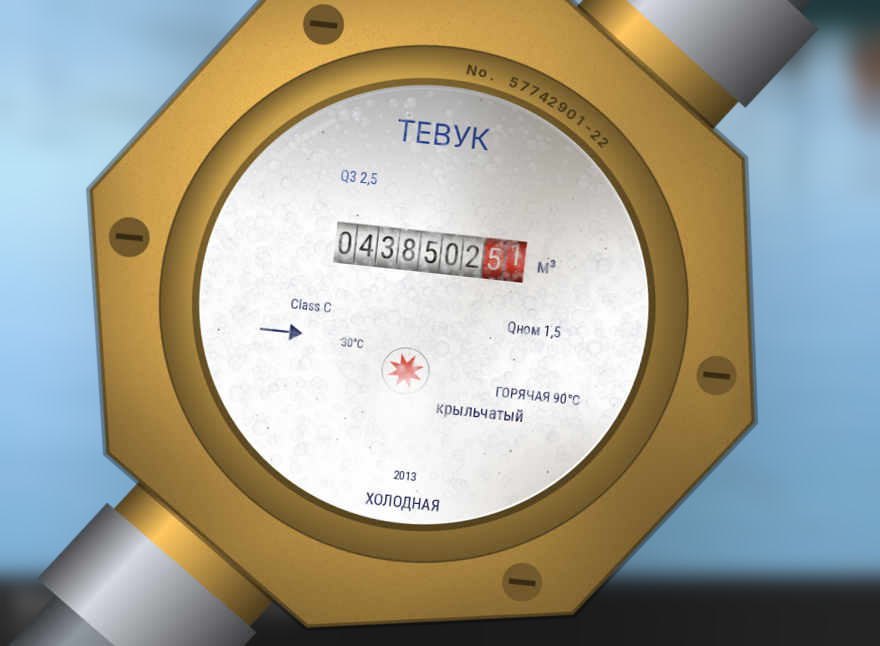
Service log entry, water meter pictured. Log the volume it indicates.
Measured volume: 438502.51 m³
